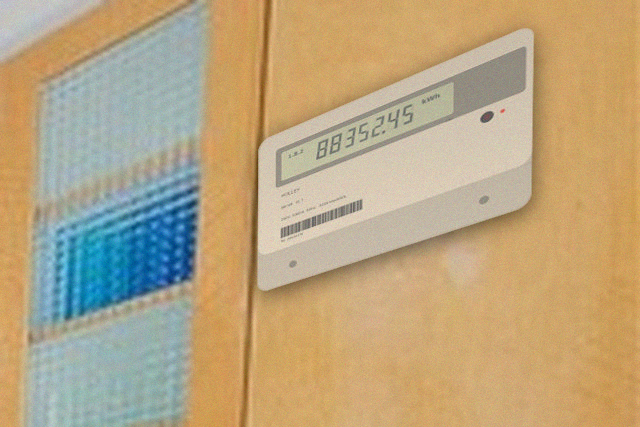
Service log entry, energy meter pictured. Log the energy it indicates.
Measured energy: 88352.45 kWh
